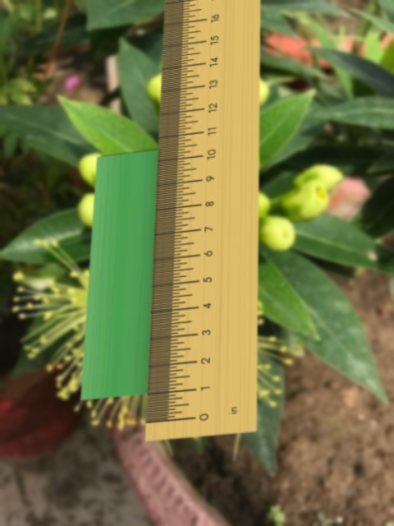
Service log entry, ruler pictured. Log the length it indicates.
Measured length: 9.5 in
